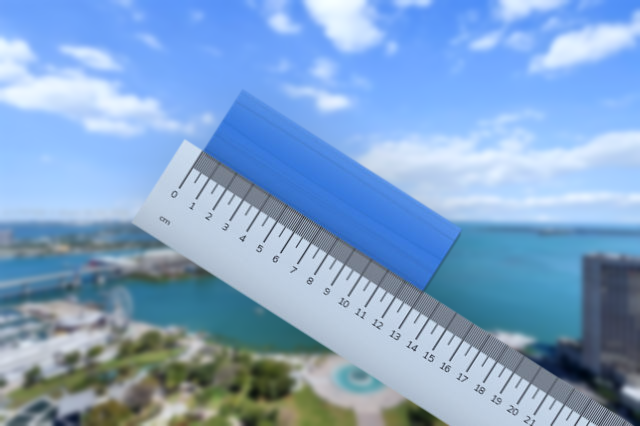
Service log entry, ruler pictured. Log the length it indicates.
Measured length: 13 cm
